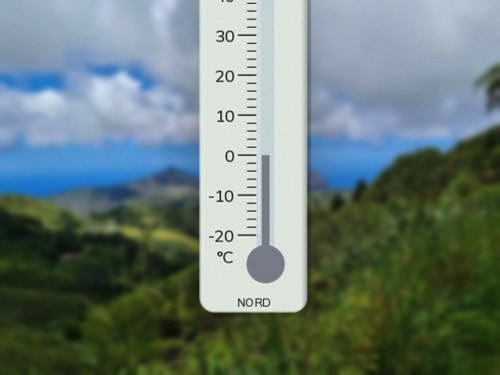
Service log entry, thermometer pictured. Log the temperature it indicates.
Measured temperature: 0 °C
